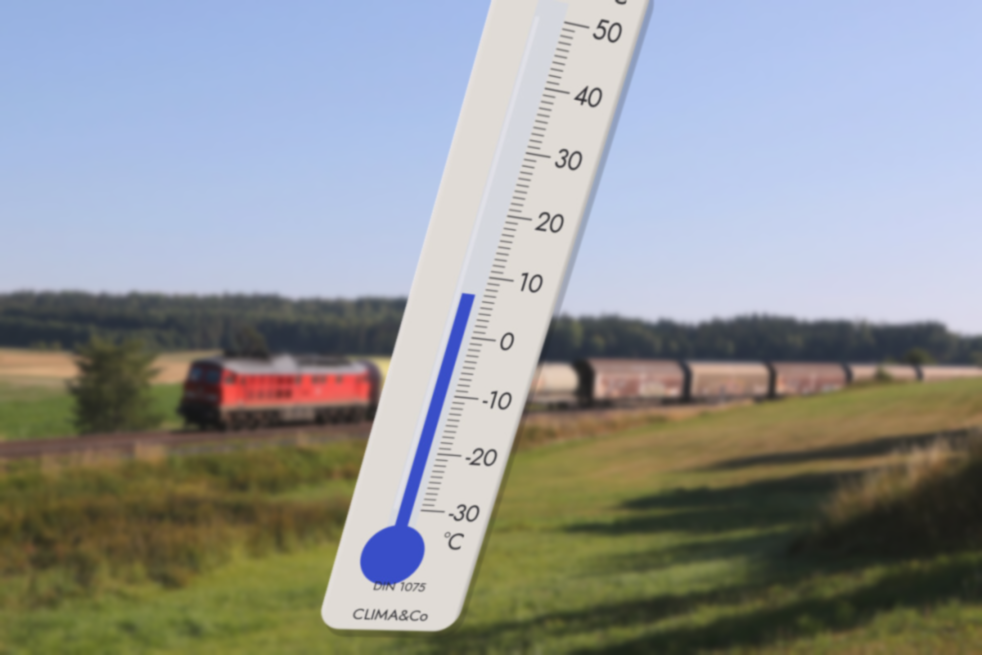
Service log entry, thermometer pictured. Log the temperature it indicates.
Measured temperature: 7 °C
